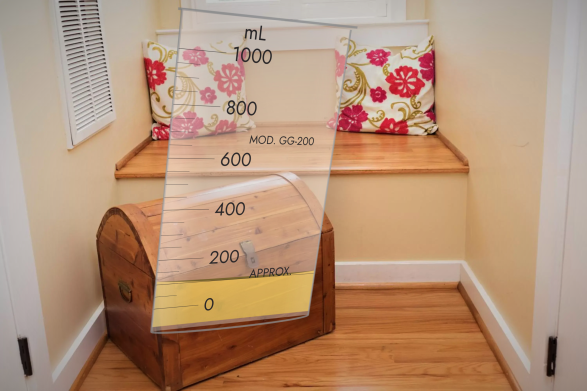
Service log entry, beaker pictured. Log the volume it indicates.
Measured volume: 100 mL
